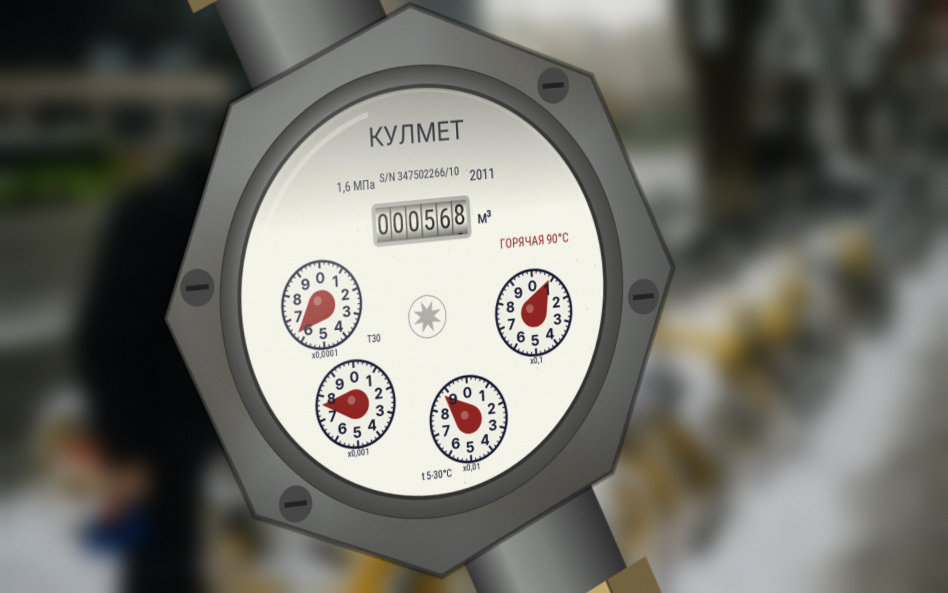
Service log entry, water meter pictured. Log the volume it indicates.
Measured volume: 568.0876 m³
